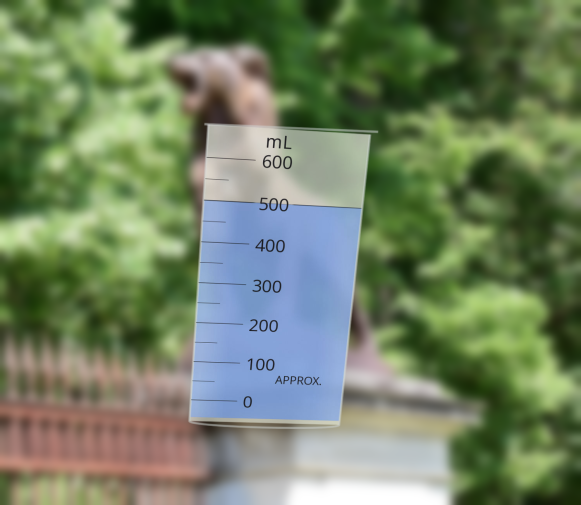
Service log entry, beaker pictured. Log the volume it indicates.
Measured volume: 500 mL
